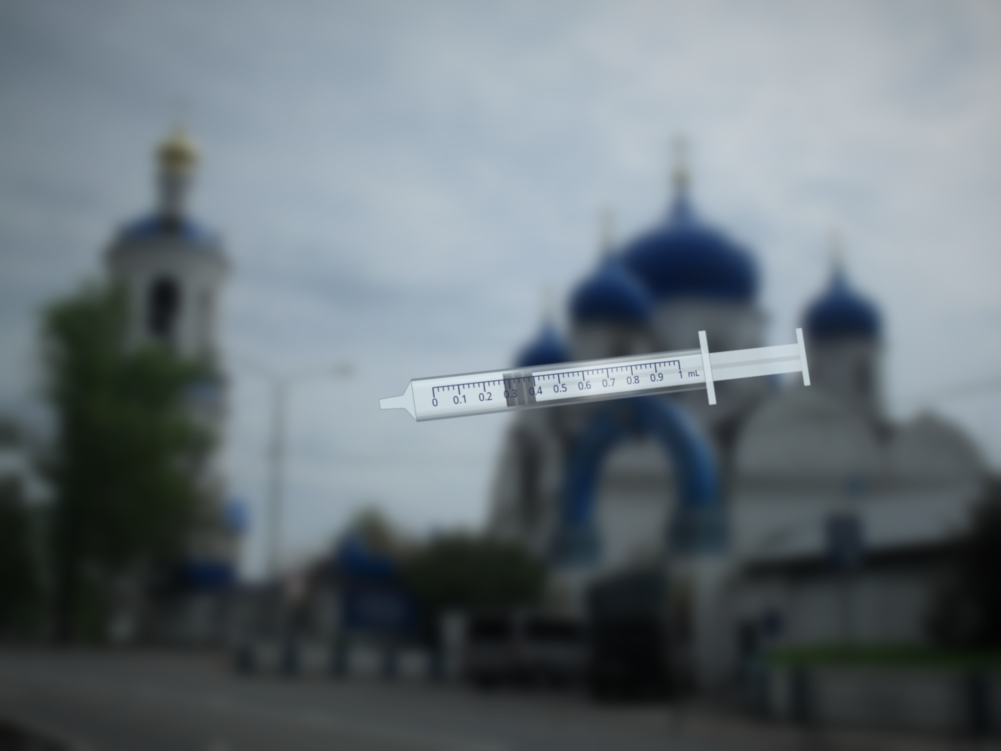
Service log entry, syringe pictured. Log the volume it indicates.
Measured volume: 0.28 mL
